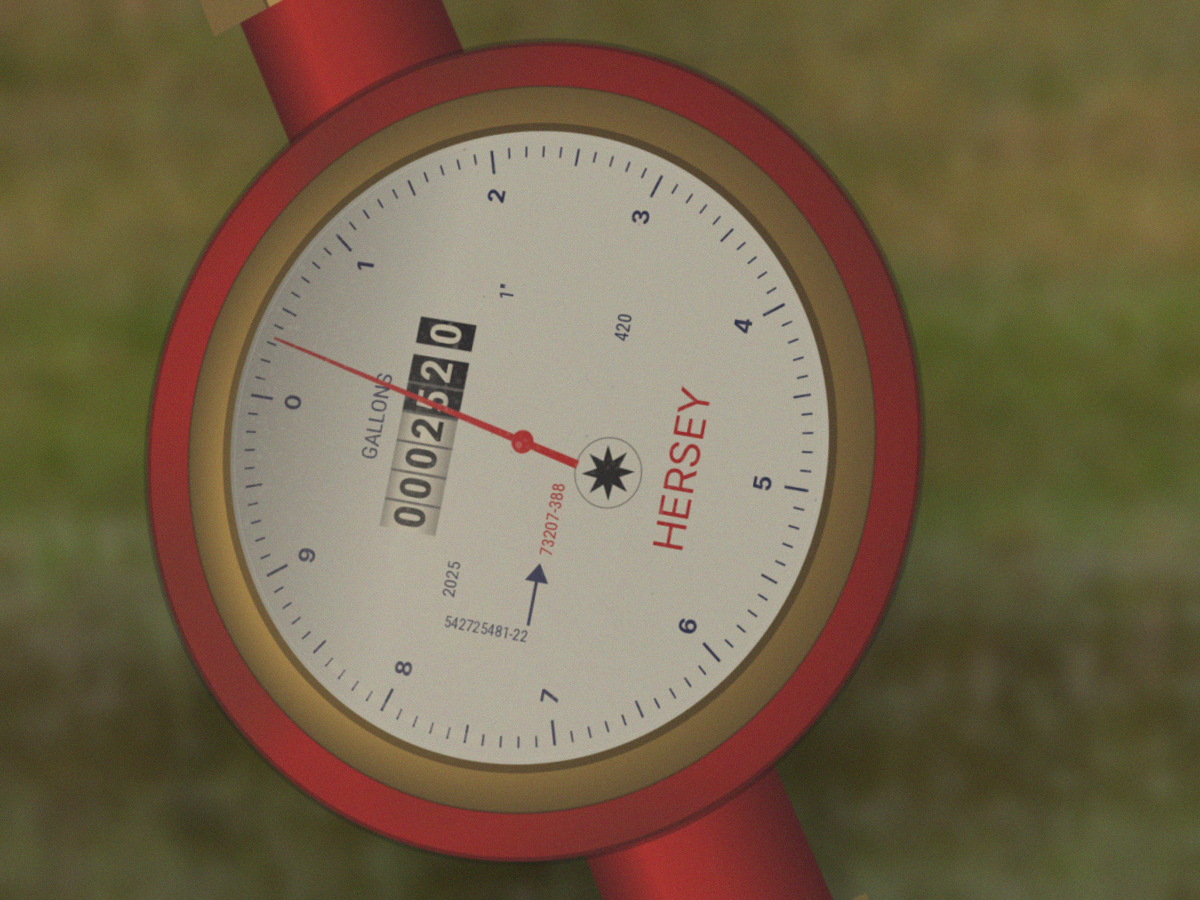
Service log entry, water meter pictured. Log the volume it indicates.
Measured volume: 2520.3 gal
